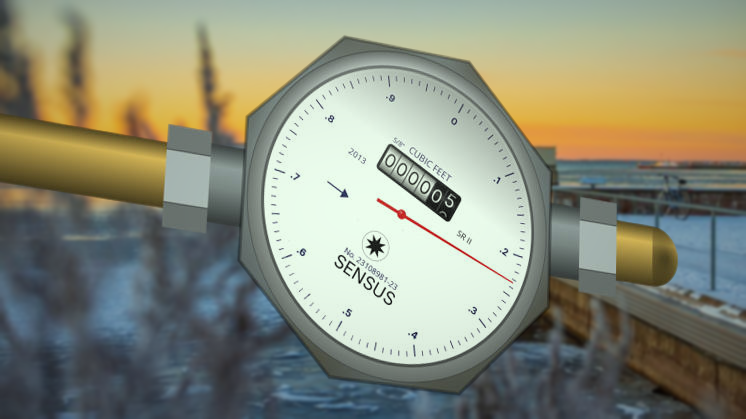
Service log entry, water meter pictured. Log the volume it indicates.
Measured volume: 5.23 ft³
